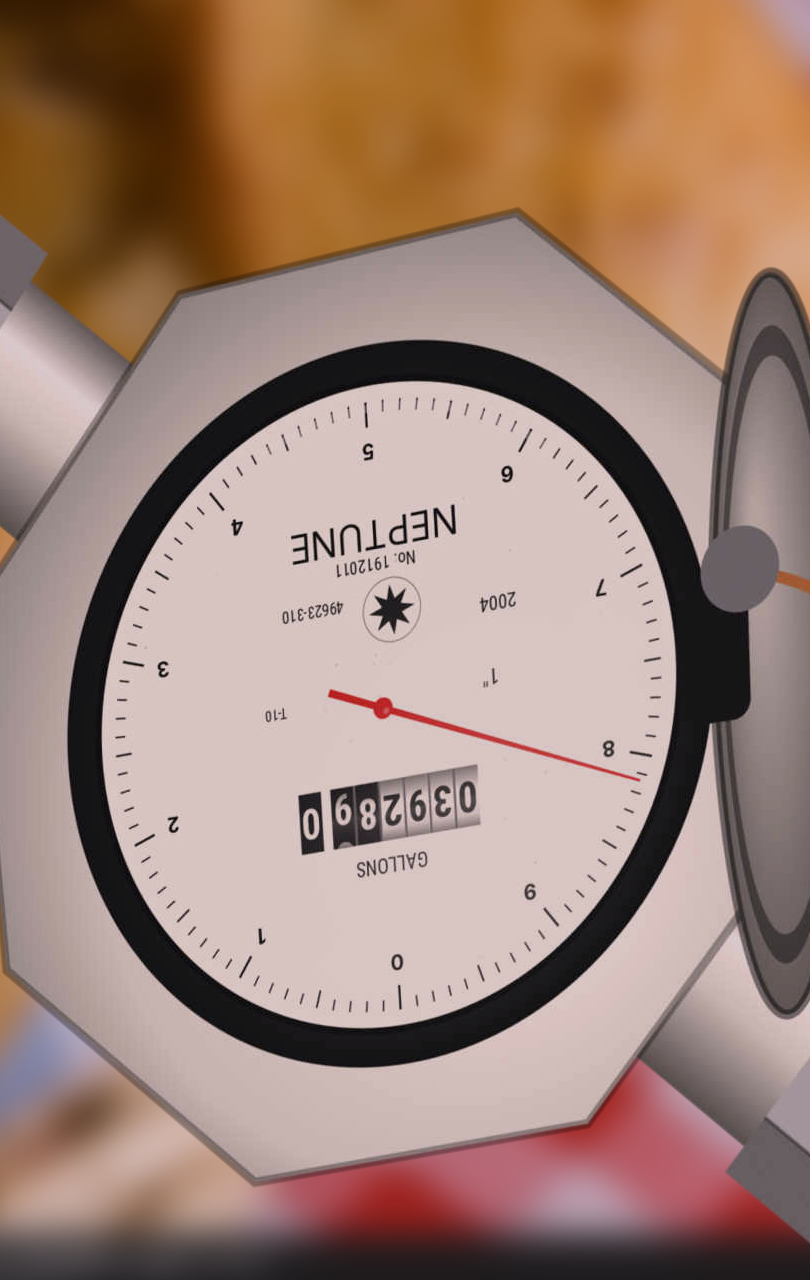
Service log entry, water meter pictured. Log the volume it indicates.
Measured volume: 392888.1 gal
